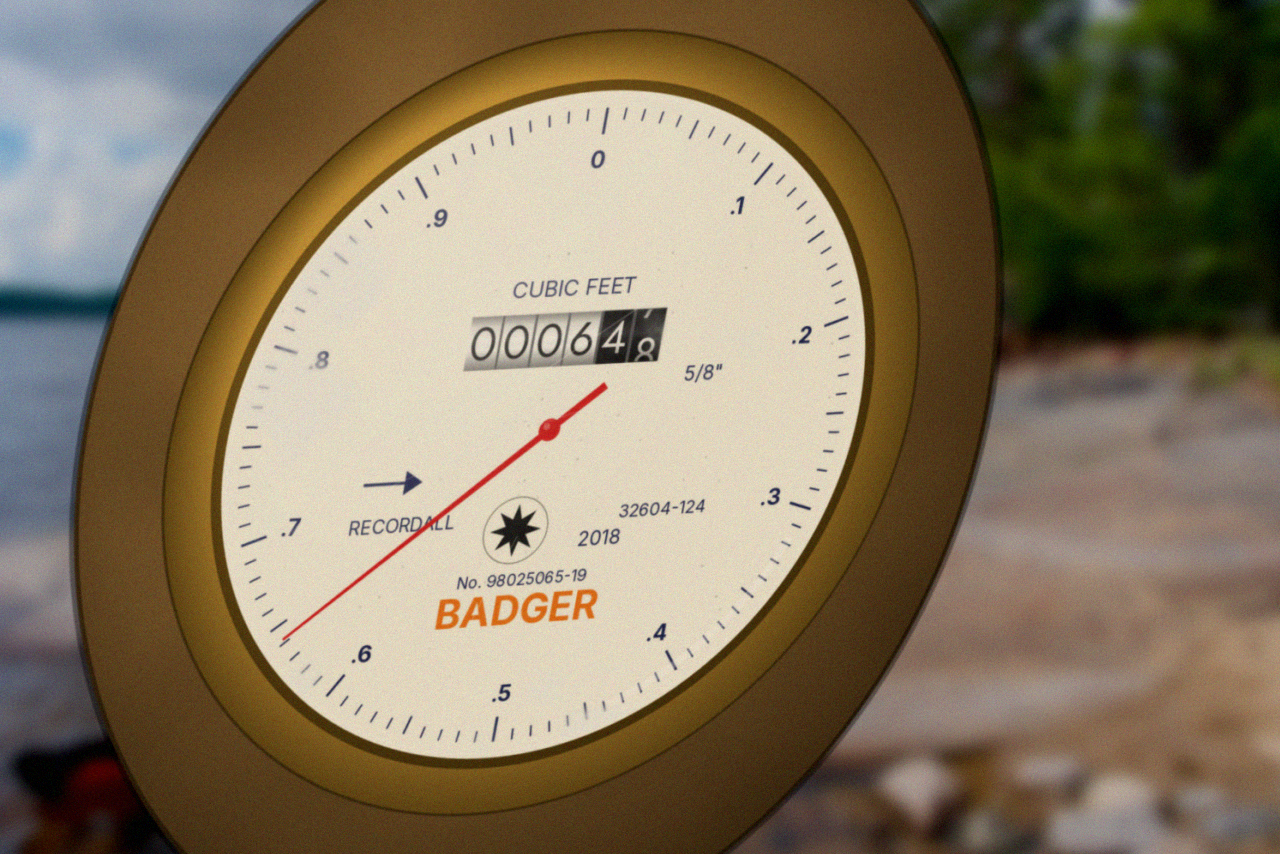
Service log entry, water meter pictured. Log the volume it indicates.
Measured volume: 647.64 ft³
